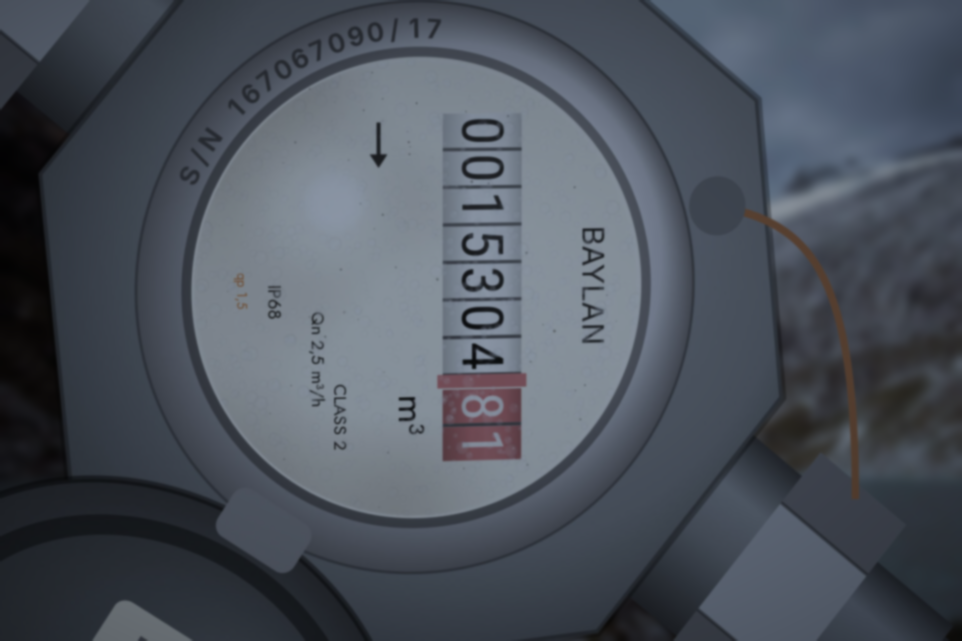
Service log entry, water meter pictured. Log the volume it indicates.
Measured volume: 15304.81 m³
